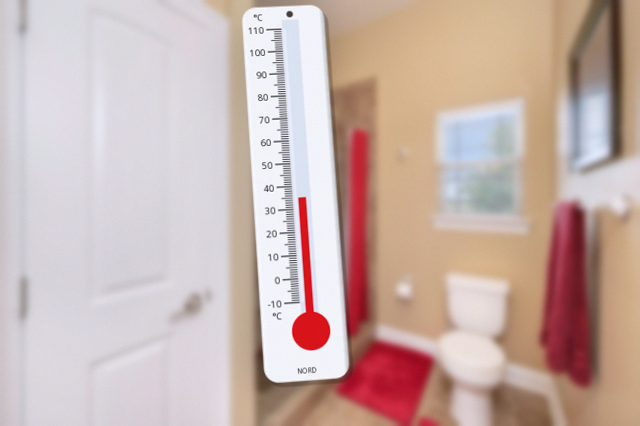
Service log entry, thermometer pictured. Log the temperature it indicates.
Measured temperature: 35 °C
